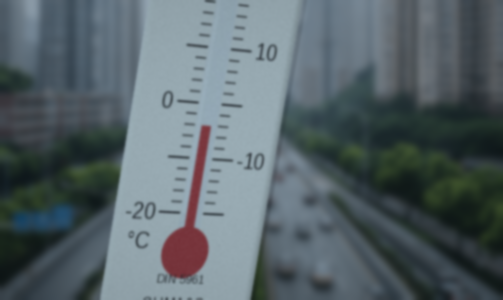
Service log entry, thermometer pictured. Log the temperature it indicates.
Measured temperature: -4 °C
